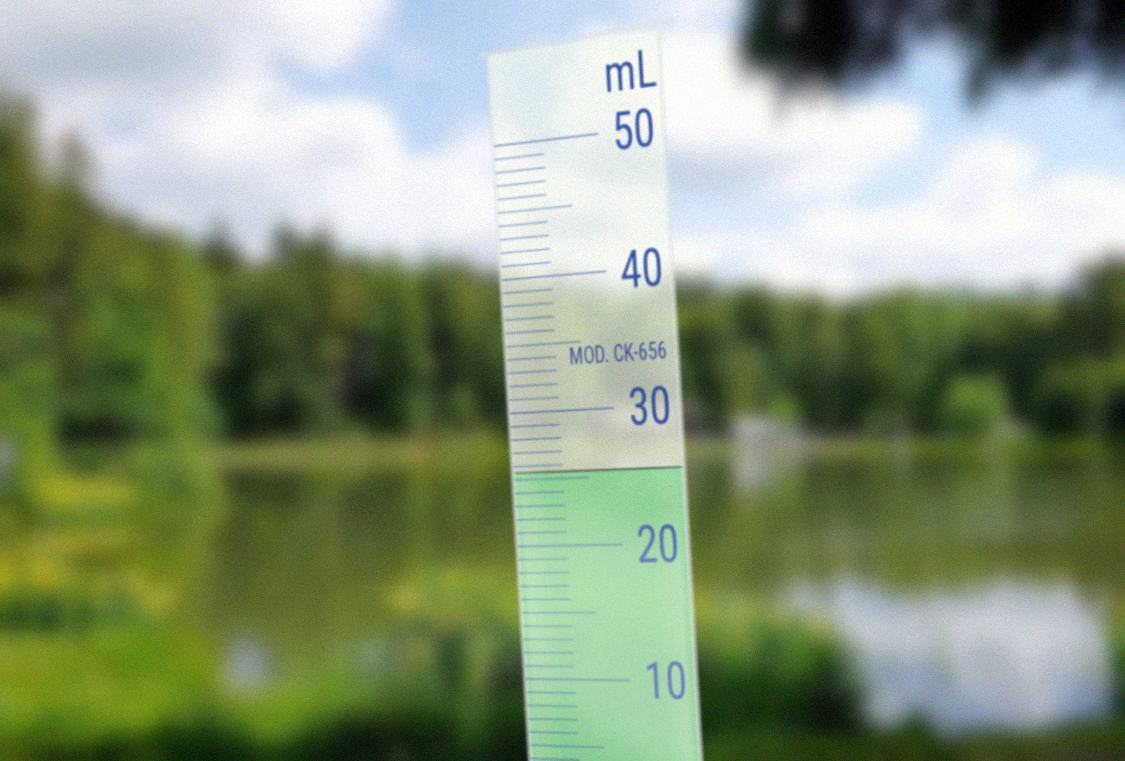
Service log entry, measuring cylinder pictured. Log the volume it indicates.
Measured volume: 25.5 mL
